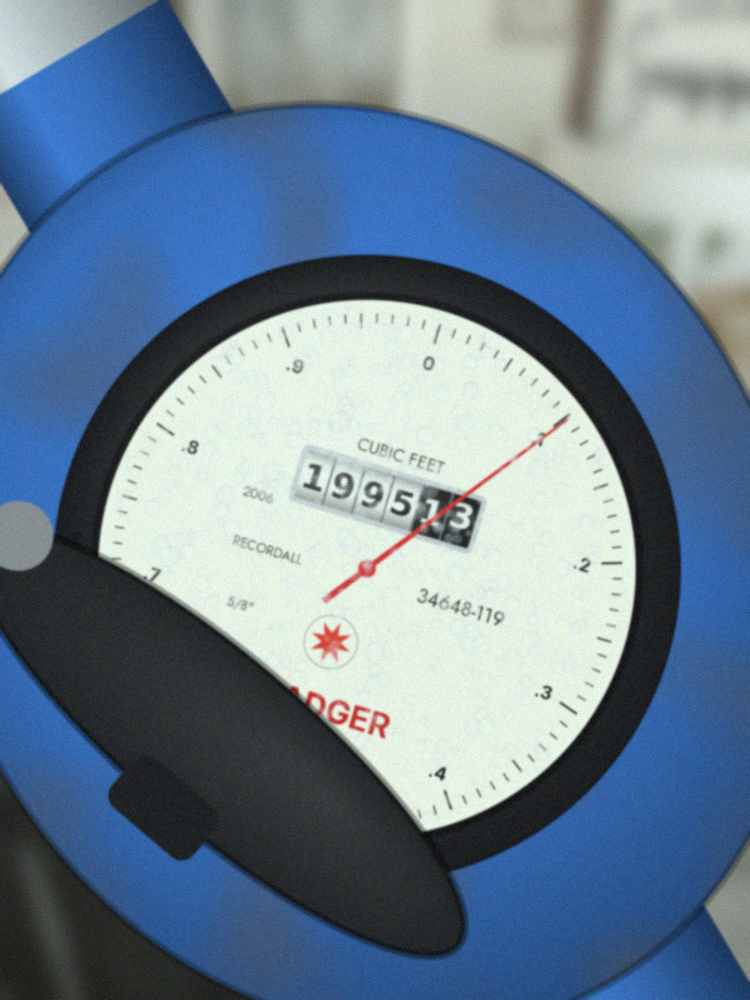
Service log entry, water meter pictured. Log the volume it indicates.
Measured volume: 199513.10 ft³
